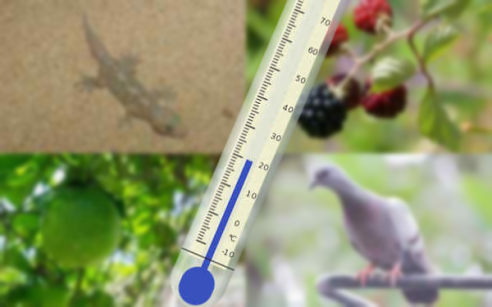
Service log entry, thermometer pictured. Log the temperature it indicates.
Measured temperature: 20 °C
